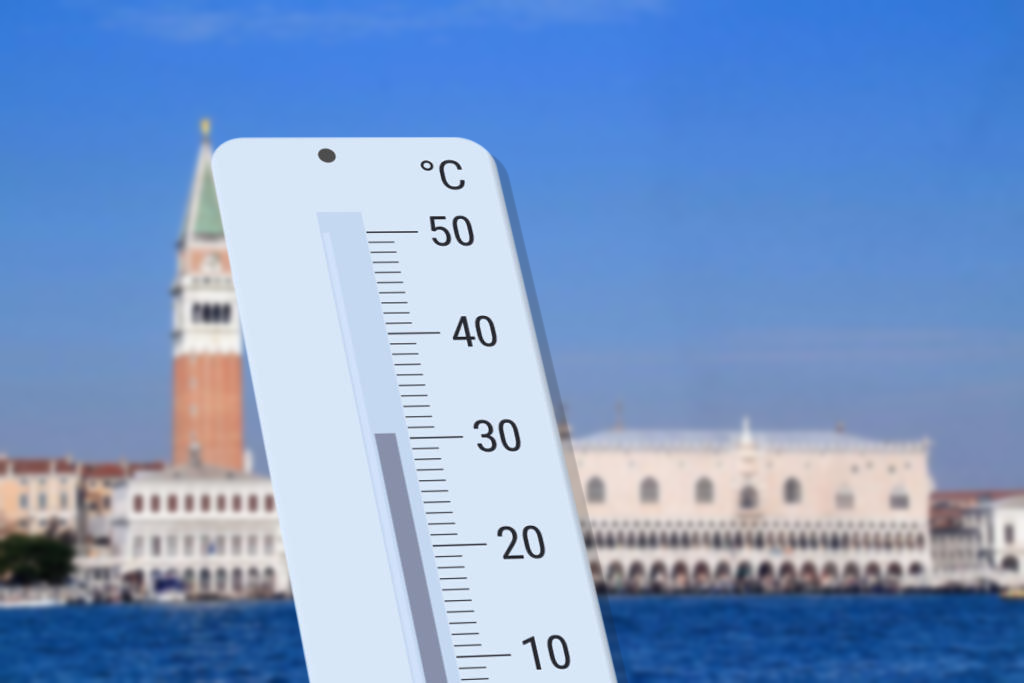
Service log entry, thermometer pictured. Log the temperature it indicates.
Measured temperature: 30.5 °C
